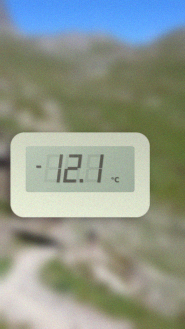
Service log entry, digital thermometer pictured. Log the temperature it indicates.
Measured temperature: -12.1 °C
